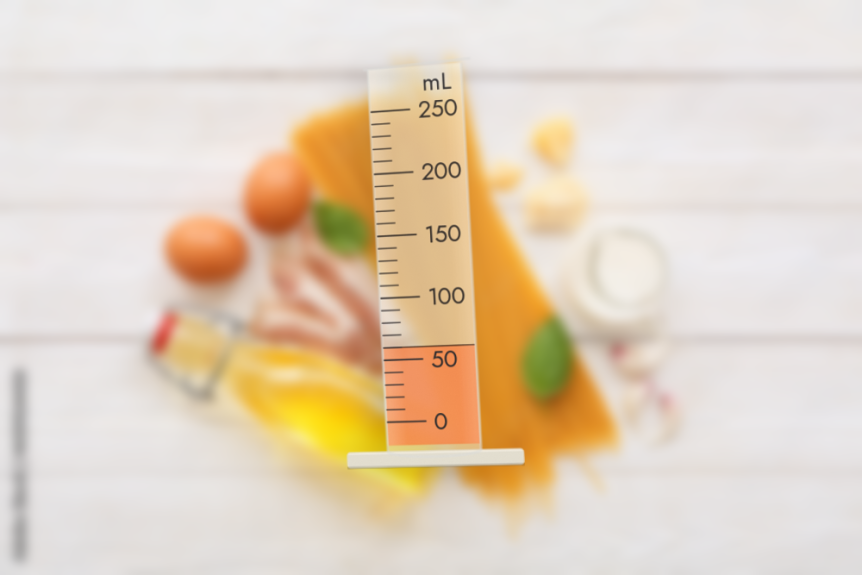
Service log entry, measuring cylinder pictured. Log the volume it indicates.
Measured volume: 60 mL
